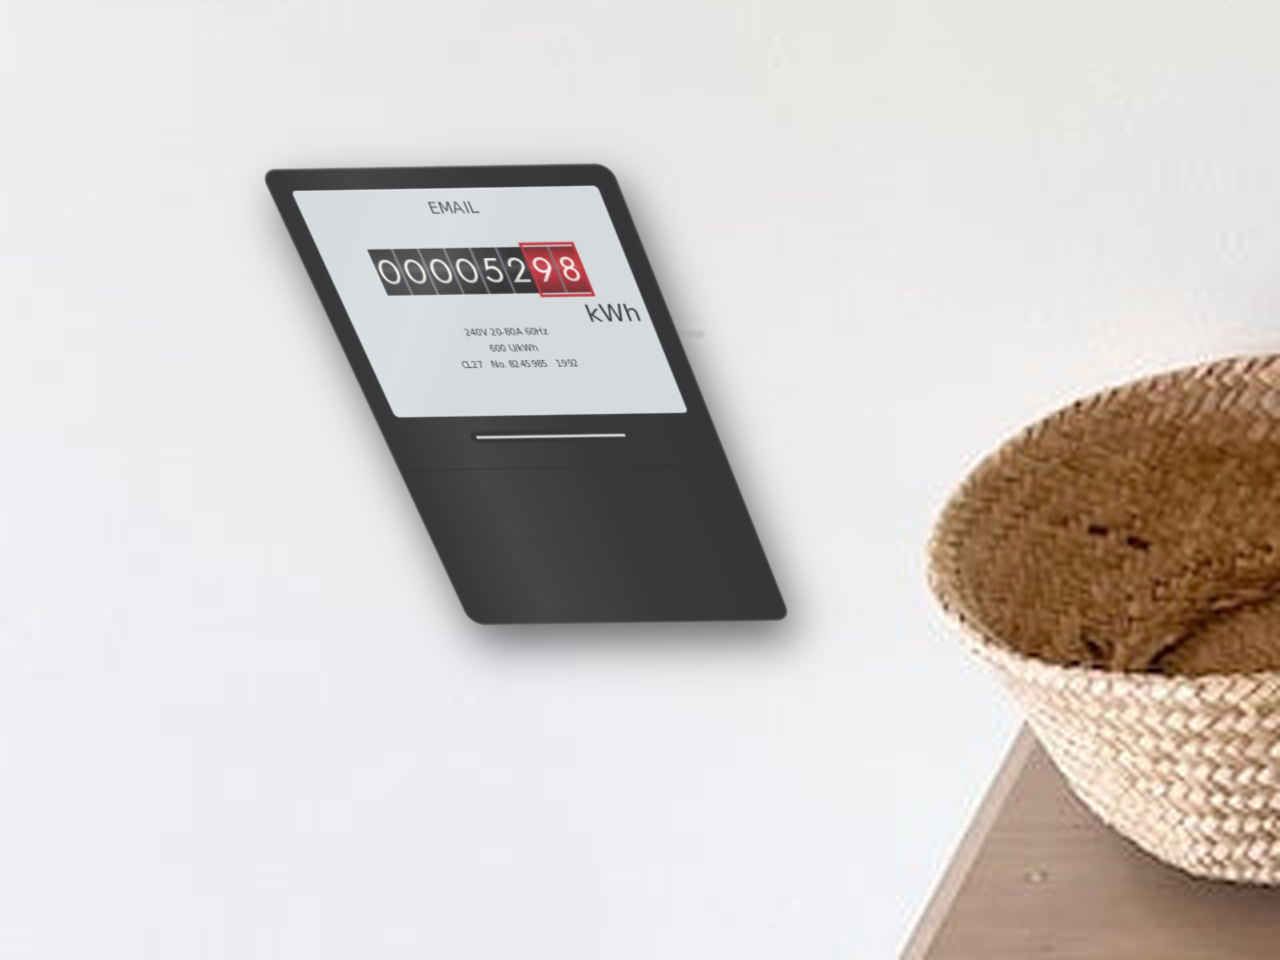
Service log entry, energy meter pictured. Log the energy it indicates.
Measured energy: 52.98 kWh
